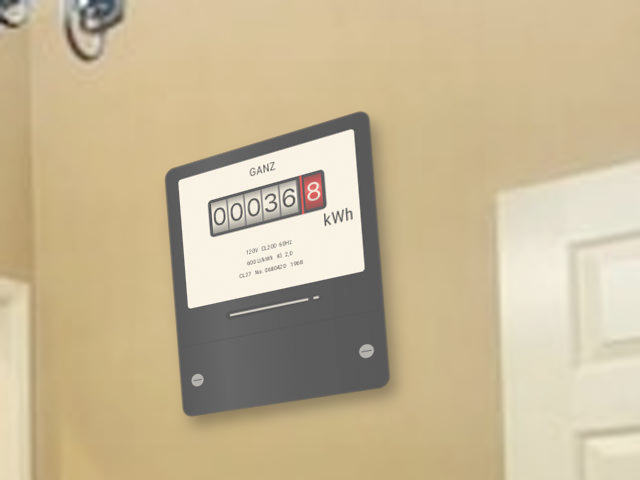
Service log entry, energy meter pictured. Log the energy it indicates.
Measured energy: 36.8 kWh
